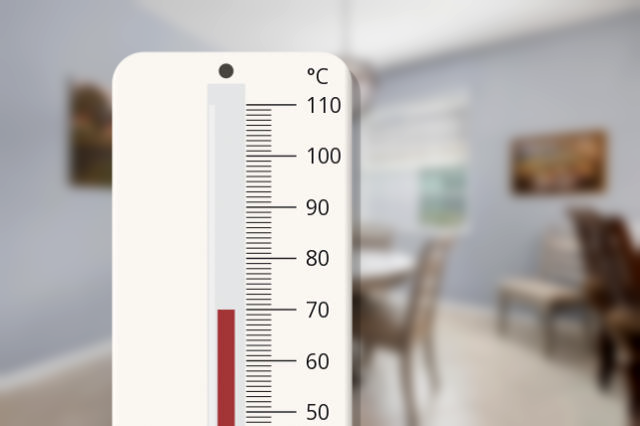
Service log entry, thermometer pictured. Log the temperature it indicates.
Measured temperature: 70 °C
